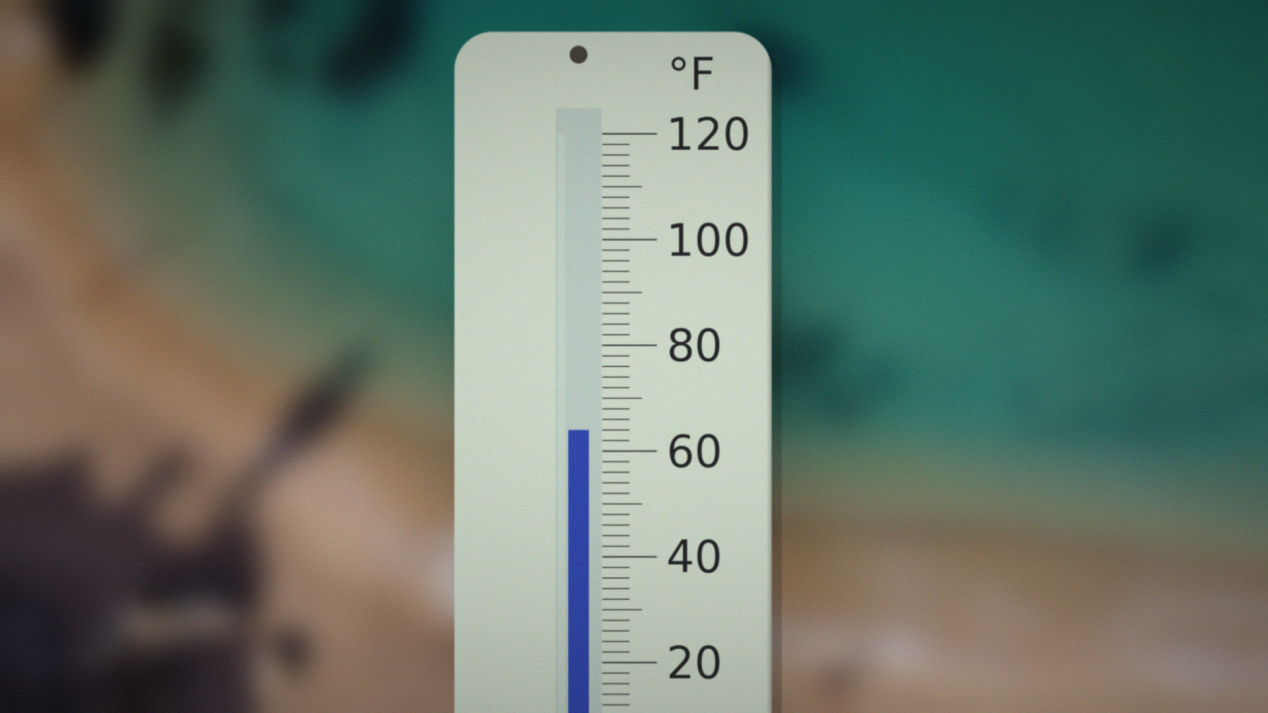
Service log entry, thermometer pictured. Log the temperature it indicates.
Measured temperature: 64 °F
